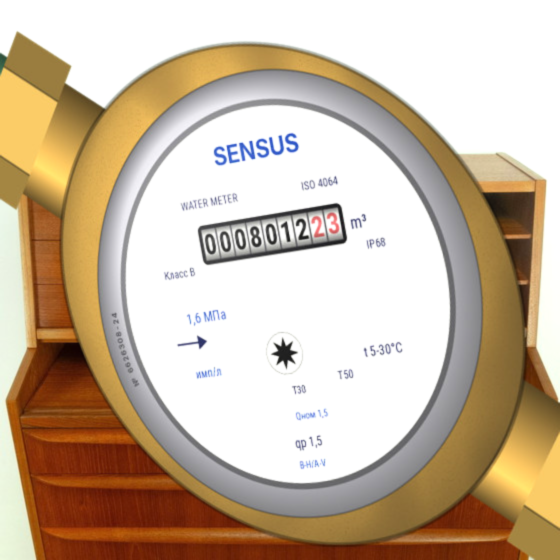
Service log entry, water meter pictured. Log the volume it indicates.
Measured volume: 8012.23 m³
